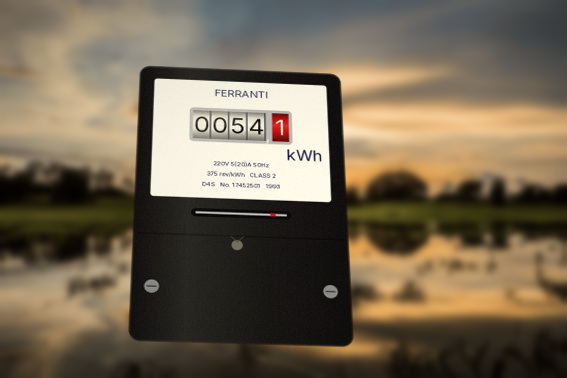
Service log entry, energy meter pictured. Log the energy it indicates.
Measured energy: 54.1 kWh
